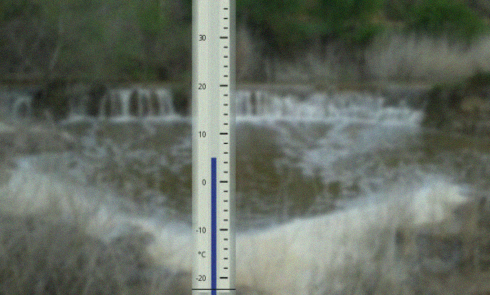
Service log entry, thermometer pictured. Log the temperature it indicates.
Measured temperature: 5 °C
